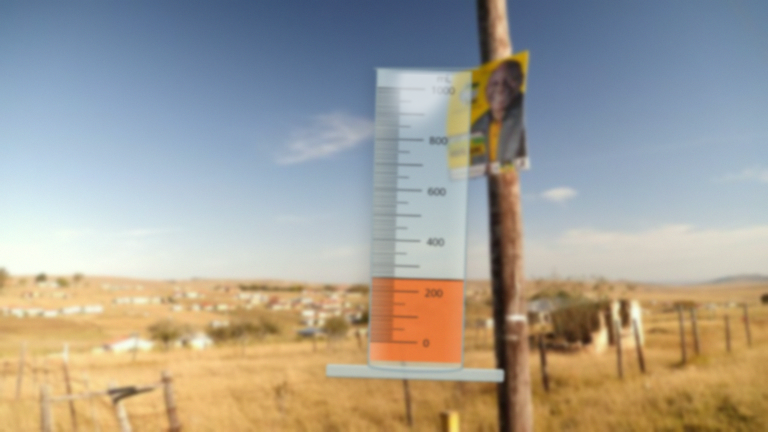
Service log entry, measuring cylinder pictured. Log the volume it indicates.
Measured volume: 250 mL
